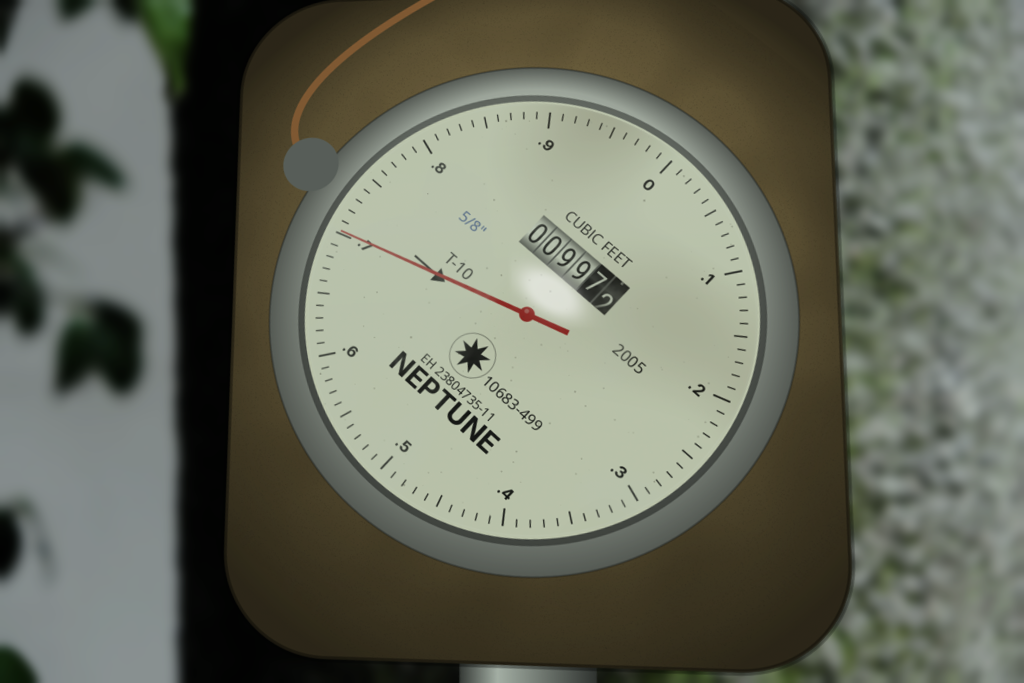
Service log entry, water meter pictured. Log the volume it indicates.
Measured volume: 9971.70 ft³
